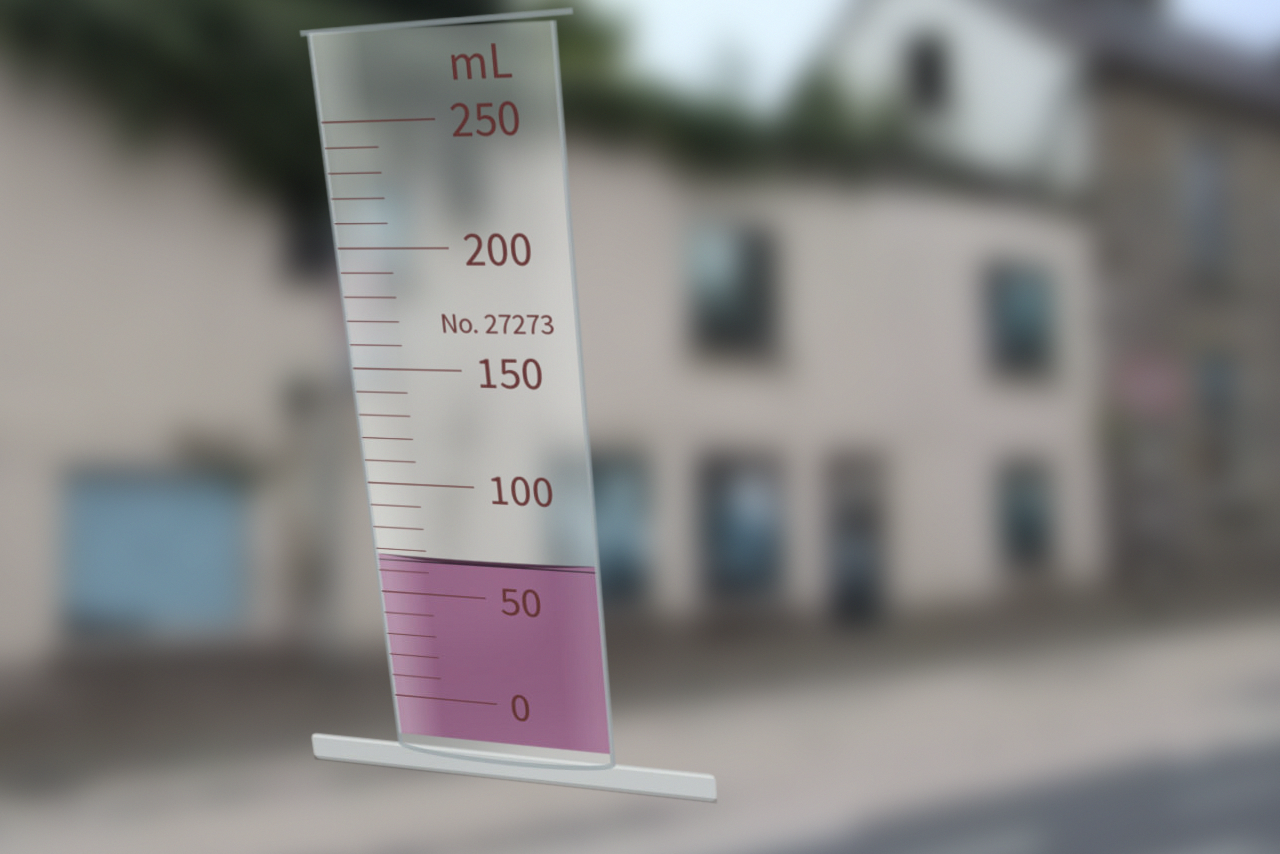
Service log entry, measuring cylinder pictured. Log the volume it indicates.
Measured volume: 65 mL
